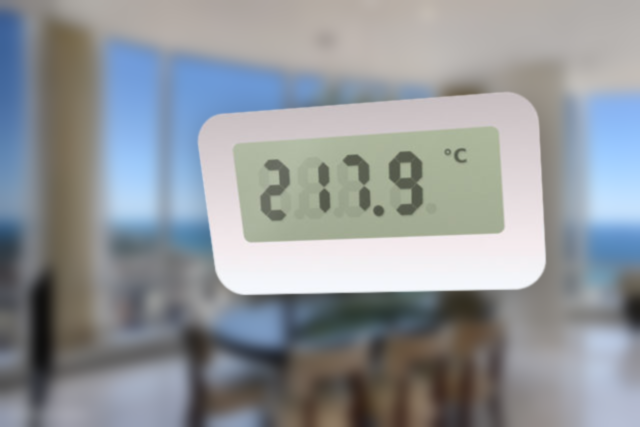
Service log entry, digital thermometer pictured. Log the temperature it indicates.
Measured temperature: 217.9 °C
